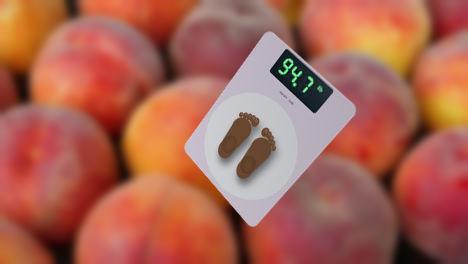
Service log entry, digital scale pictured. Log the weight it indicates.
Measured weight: 94.7 lb
